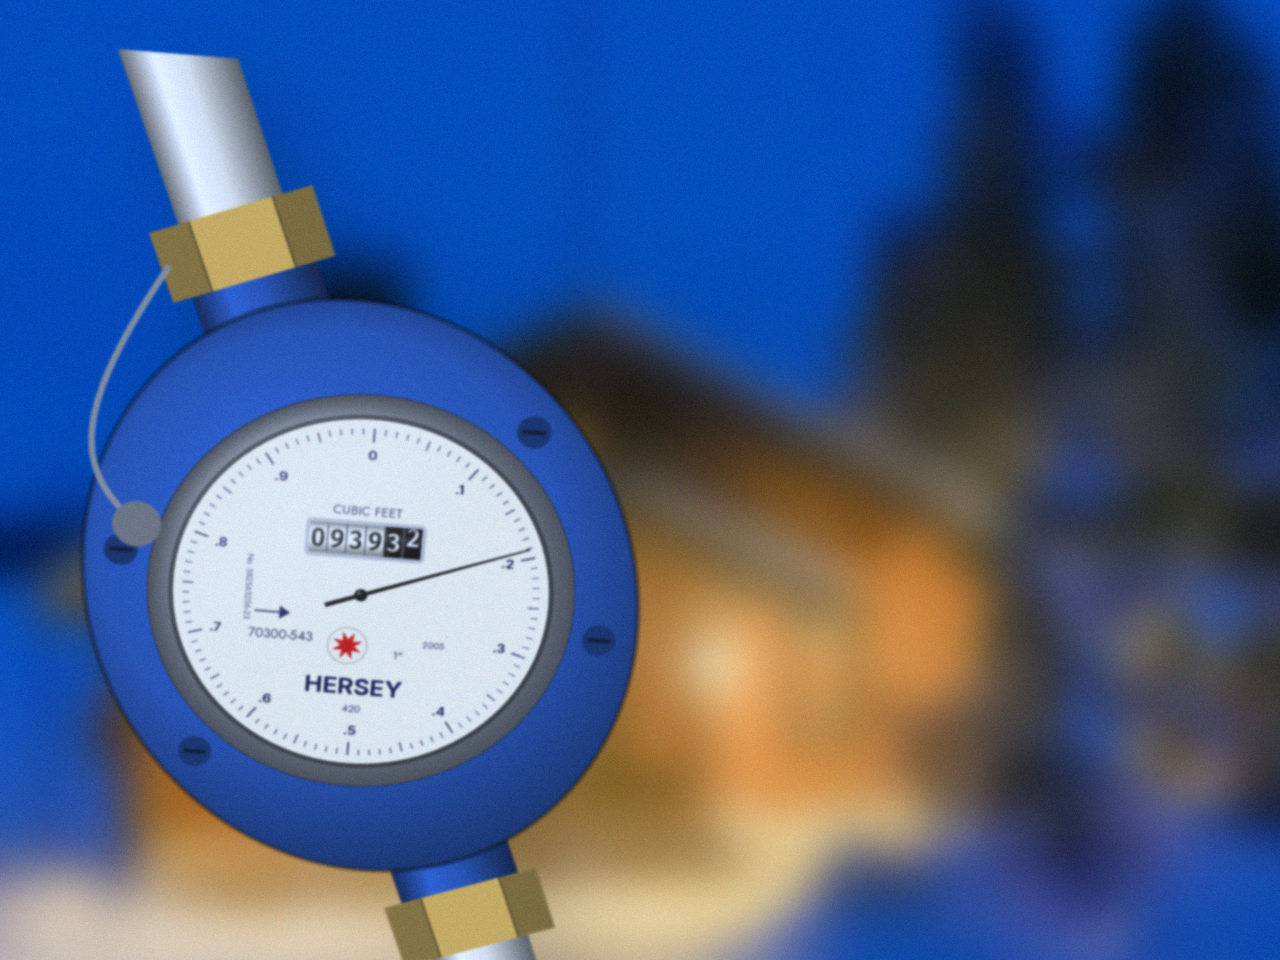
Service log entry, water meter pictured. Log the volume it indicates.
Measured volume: 93932.19 ft³
